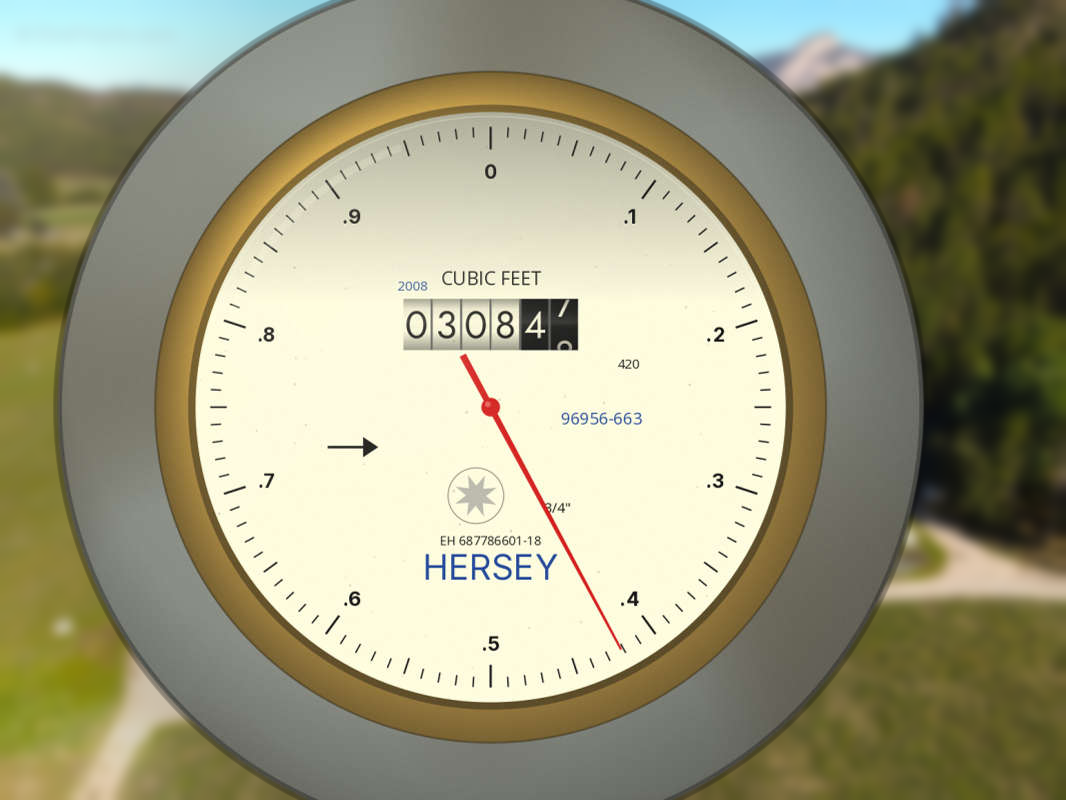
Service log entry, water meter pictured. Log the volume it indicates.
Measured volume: 30847.42 ft³
